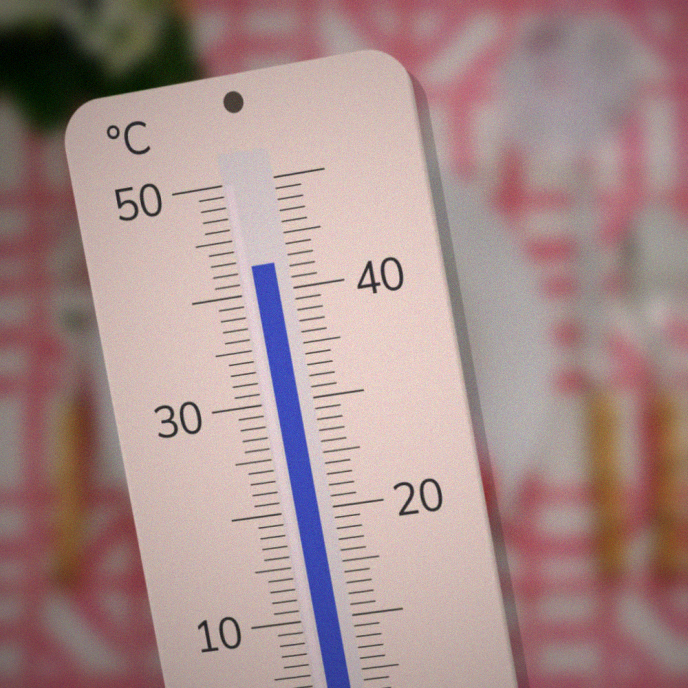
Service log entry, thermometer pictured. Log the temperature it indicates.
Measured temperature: 42.5 °C
